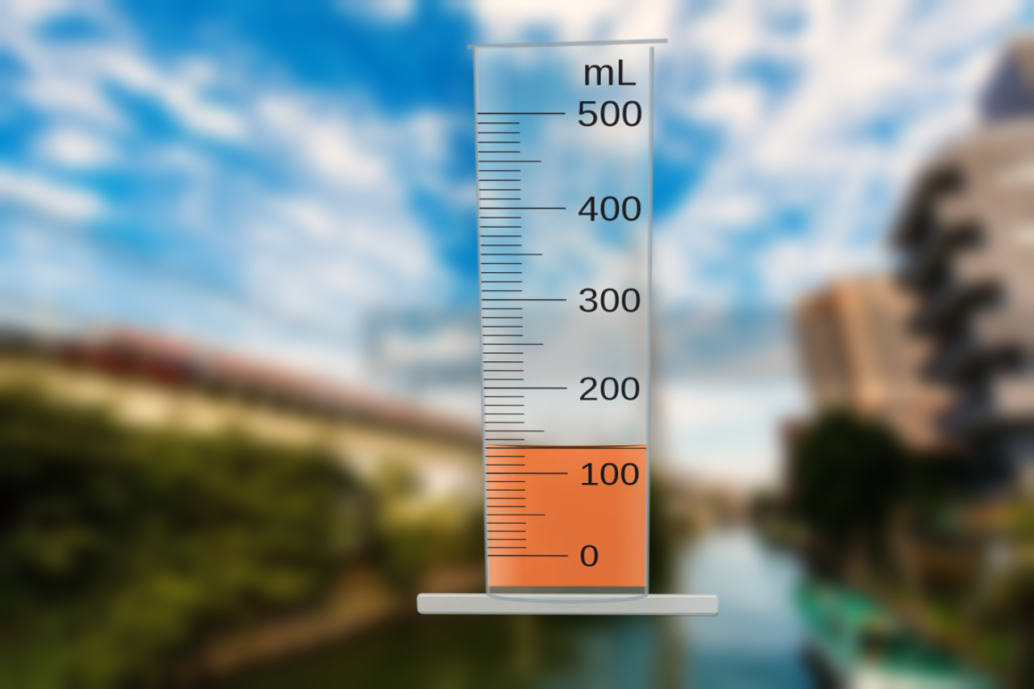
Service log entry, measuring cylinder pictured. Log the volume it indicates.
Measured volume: 130 mL
